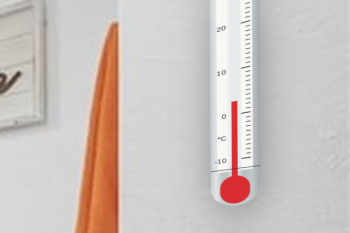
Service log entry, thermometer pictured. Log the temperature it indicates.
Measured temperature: 3 °C
